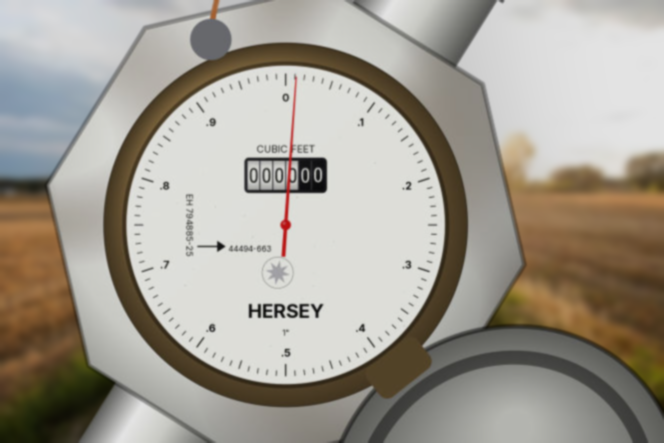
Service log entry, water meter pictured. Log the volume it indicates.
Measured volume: 0.01 ft³
